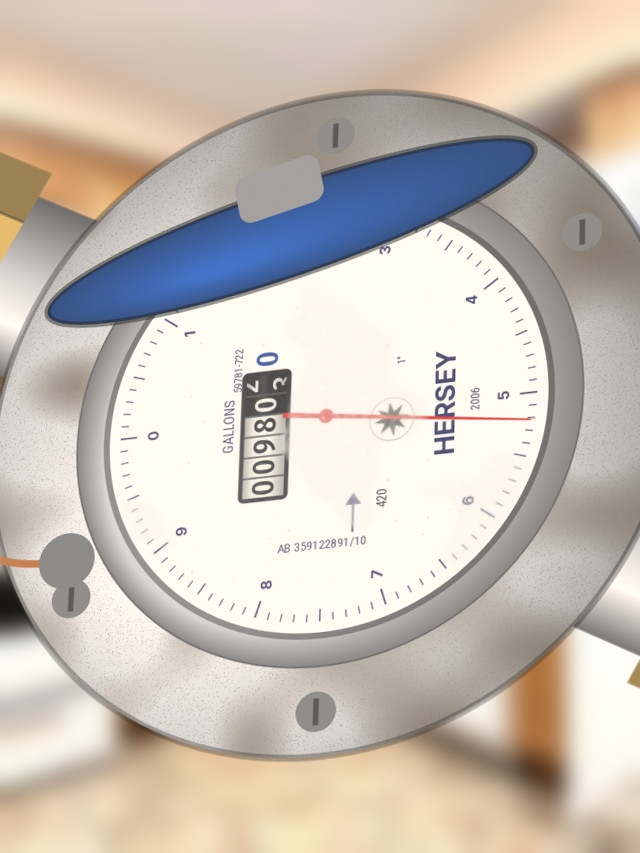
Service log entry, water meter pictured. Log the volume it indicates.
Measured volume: 98025.2 gal
